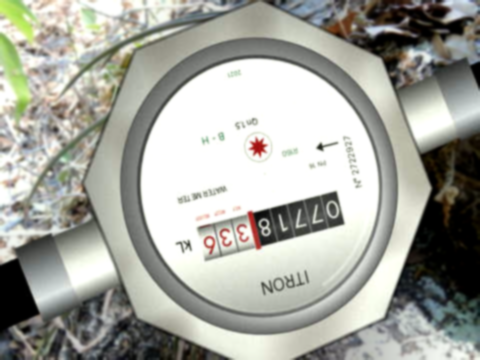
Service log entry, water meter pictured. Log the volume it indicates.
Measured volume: 7718.336 kL
